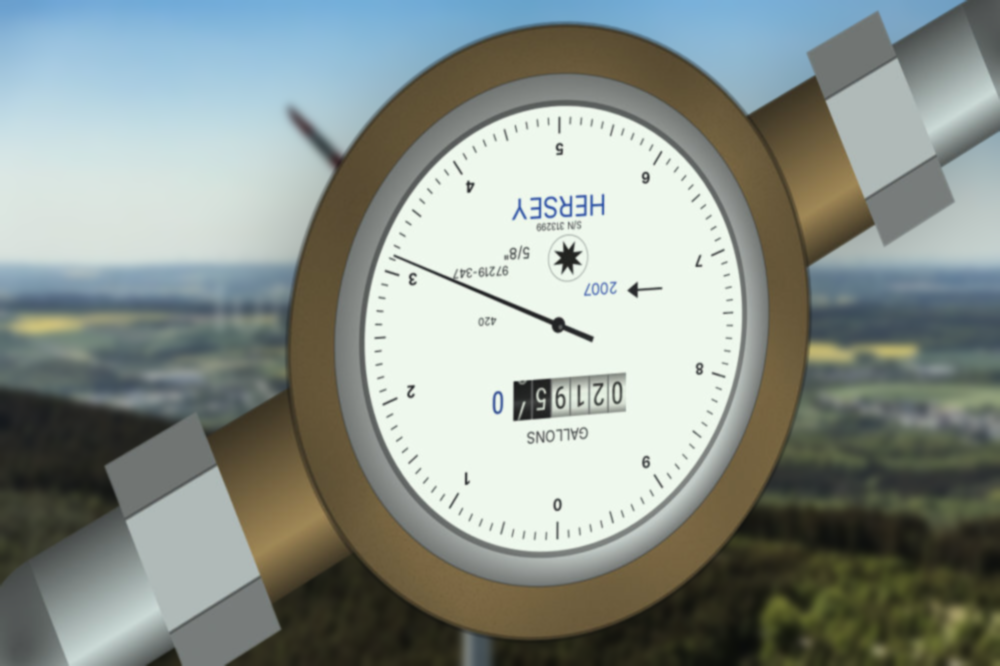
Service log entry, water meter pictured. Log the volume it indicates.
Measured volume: 219573.1 gal
